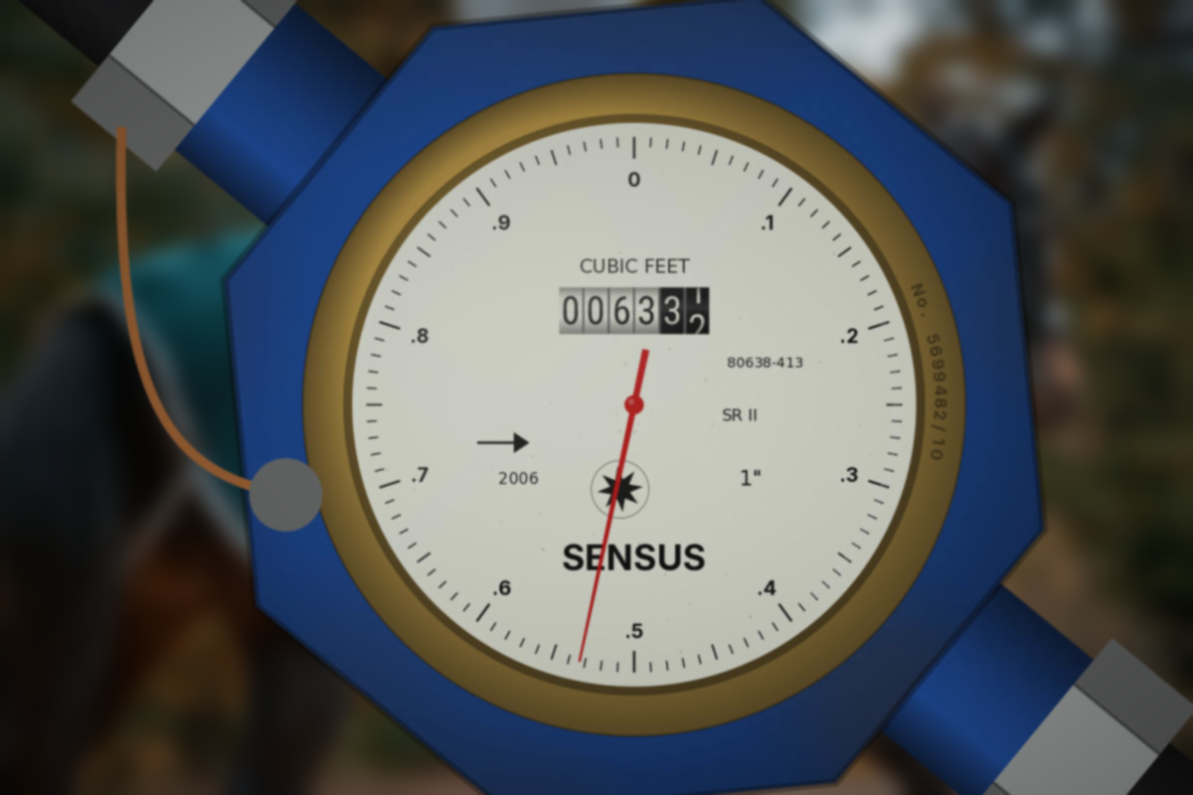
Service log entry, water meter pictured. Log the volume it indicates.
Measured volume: 6331.53 ft³
